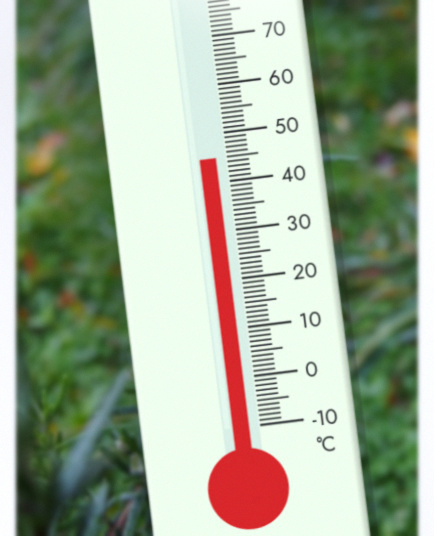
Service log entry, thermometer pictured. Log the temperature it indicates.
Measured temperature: 45 °C
